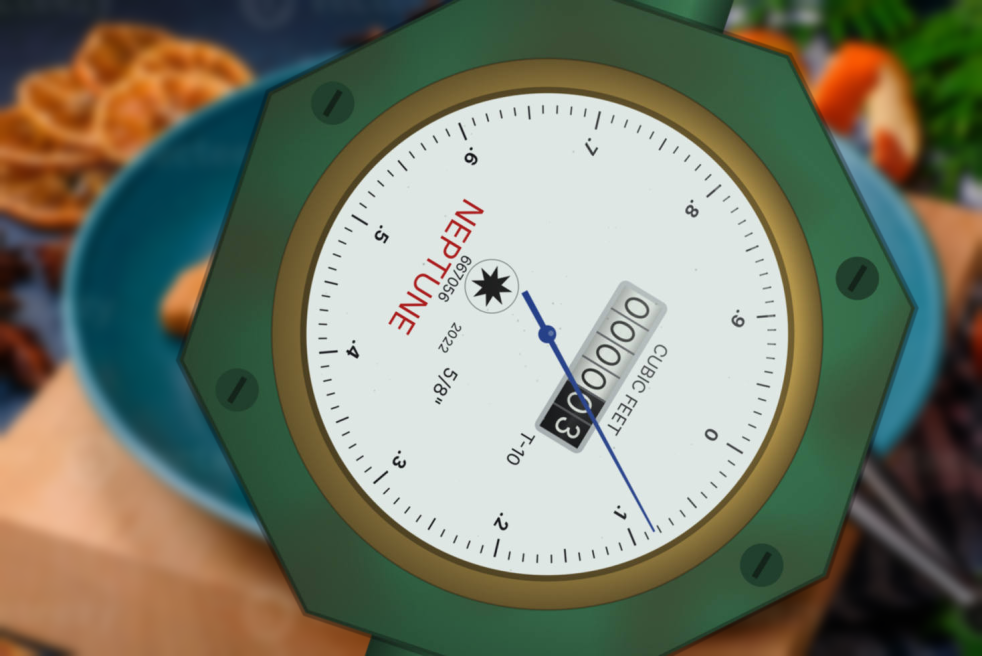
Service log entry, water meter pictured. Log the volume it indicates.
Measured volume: 3.08 ft³
